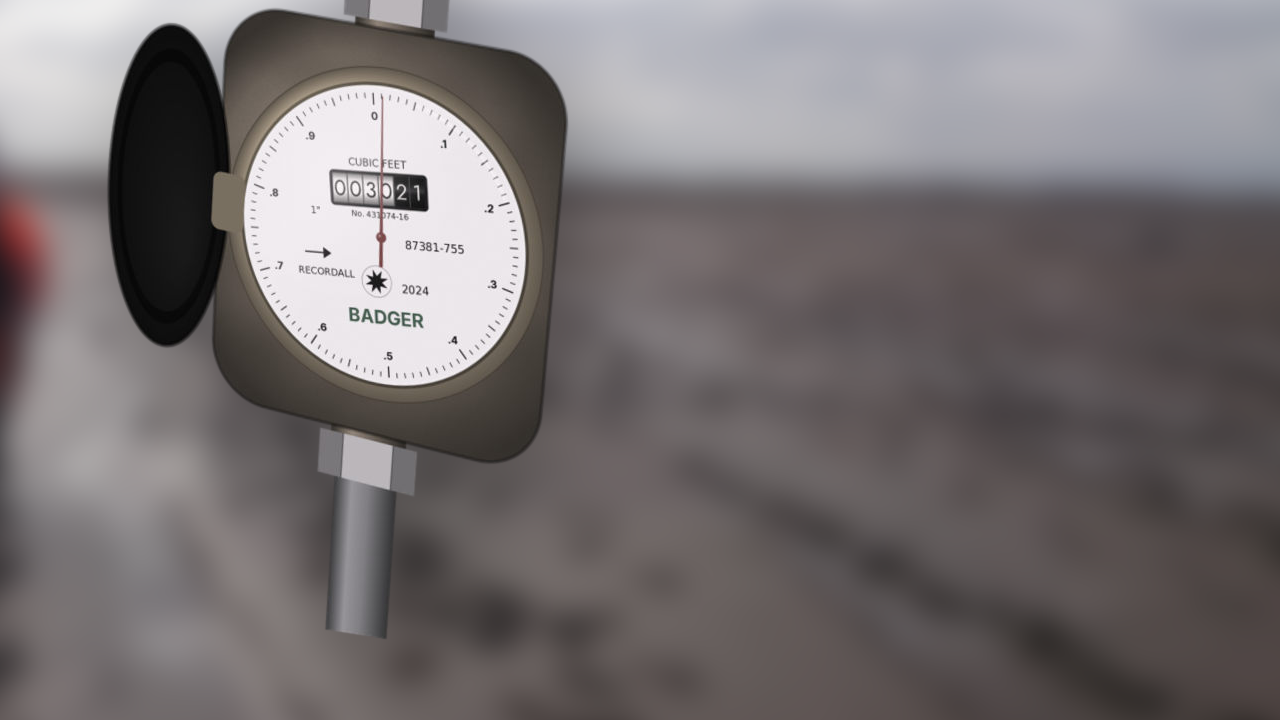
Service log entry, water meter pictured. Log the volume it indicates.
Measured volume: 3021.01 ft³
